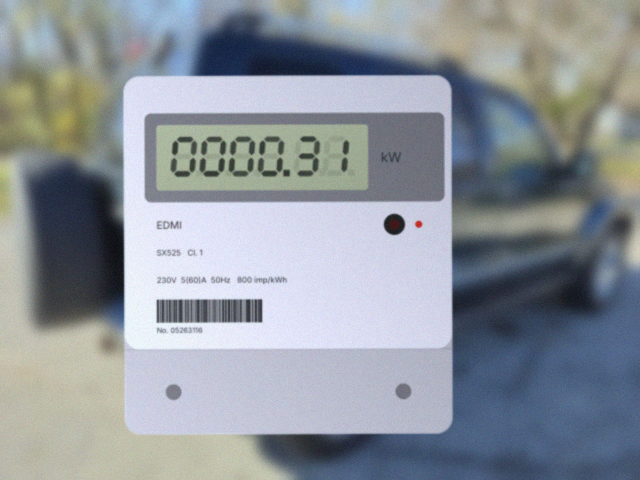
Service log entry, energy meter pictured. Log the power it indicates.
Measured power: 0.31 kW
